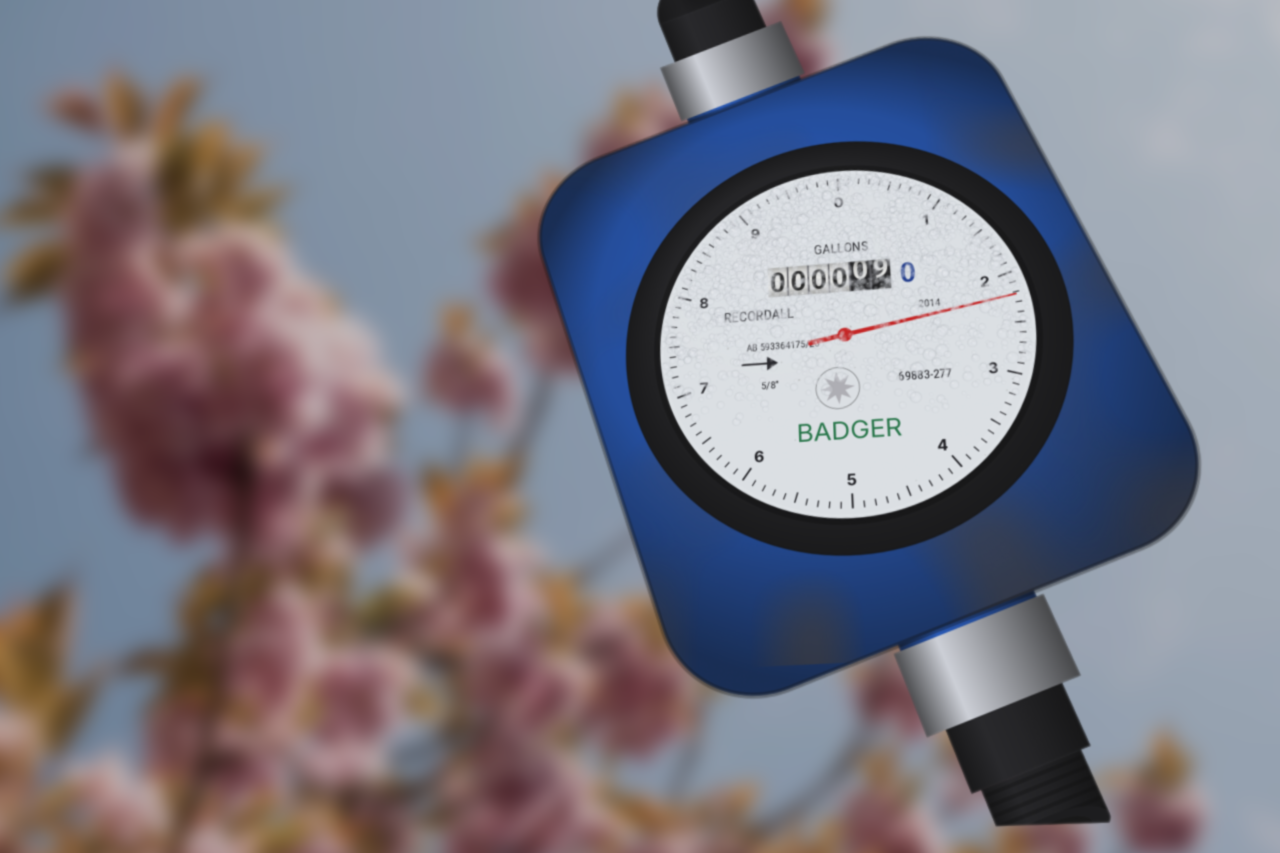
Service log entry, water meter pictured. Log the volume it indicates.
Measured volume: 92.2 gal
